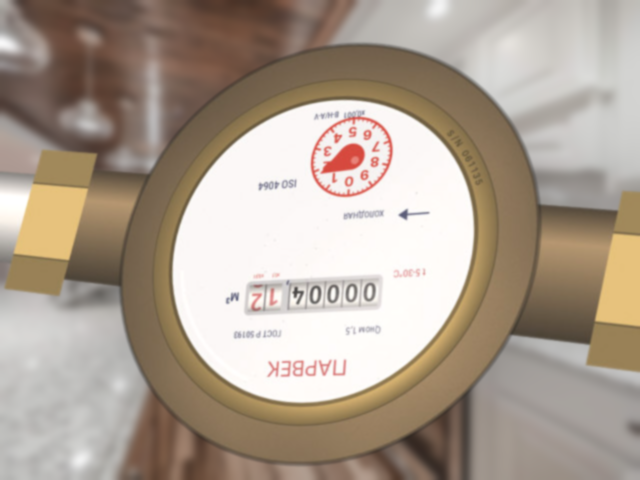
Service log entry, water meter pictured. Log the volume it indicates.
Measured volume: 4.121 m³
